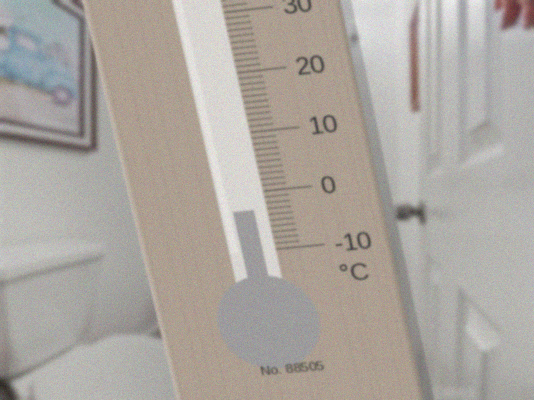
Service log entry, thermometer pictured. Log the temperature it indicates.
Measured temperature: -3 °C
